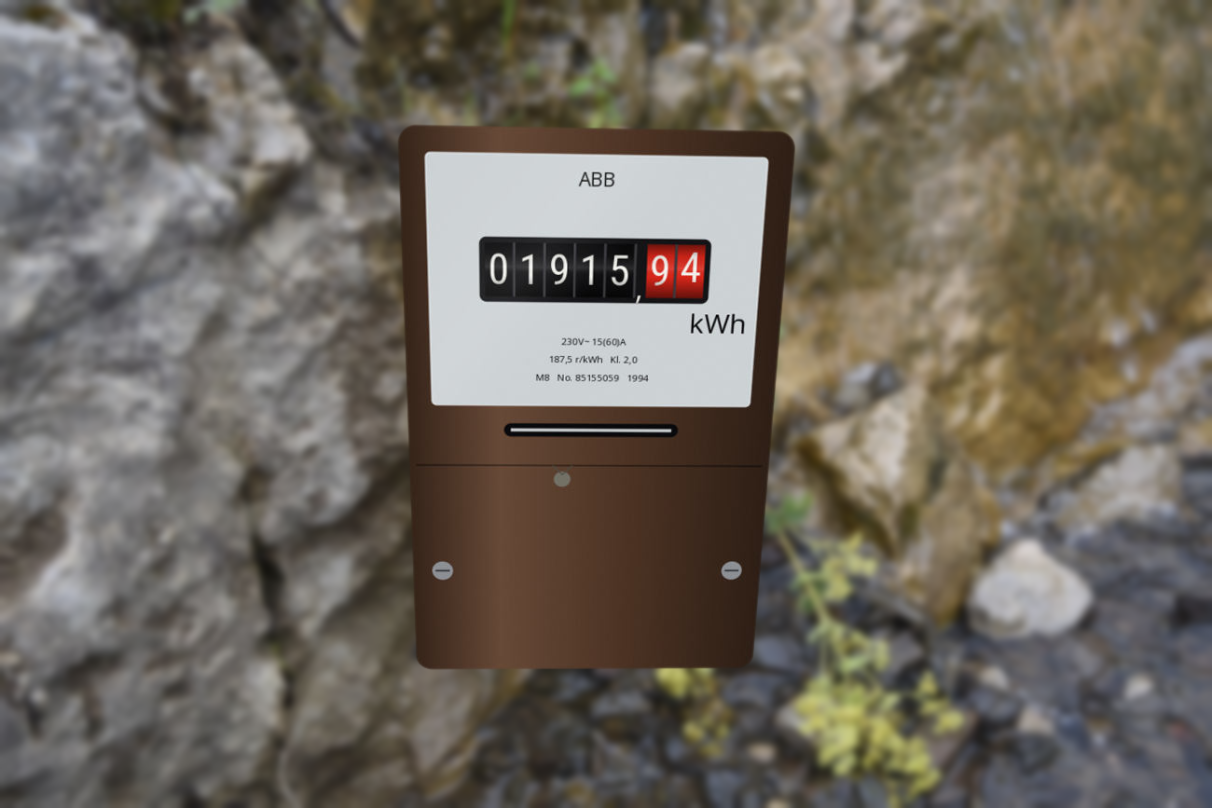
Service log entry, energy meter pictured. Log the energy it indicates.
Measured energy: 1915.94 kWh
